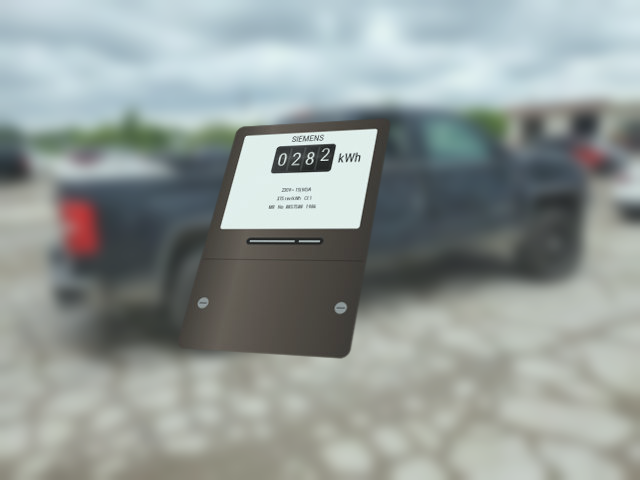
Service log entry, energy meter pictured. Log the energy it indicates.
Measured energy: 282 kWh
